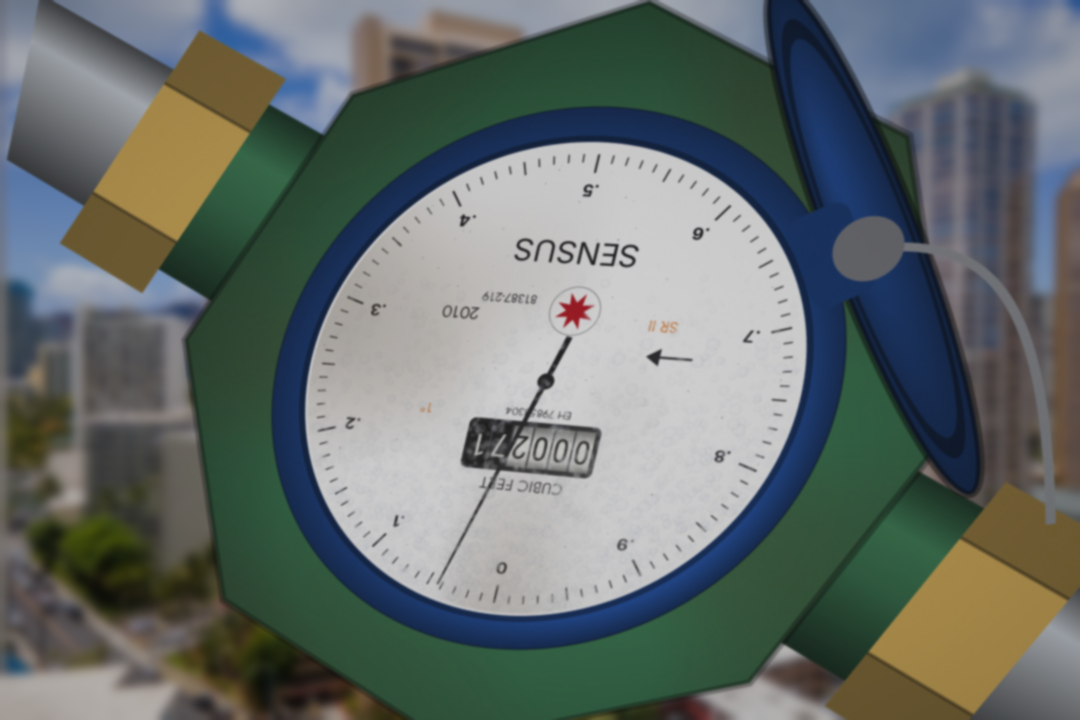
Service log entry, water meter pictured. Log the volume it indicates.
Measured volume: 271.04 ft³
